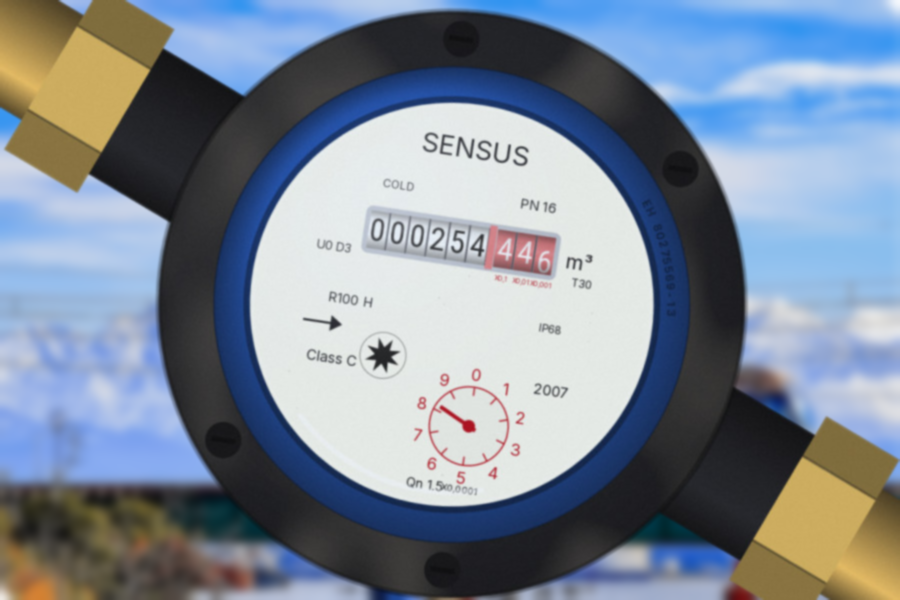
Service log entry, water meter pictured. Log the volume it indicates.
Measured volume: 254.4458 m³
